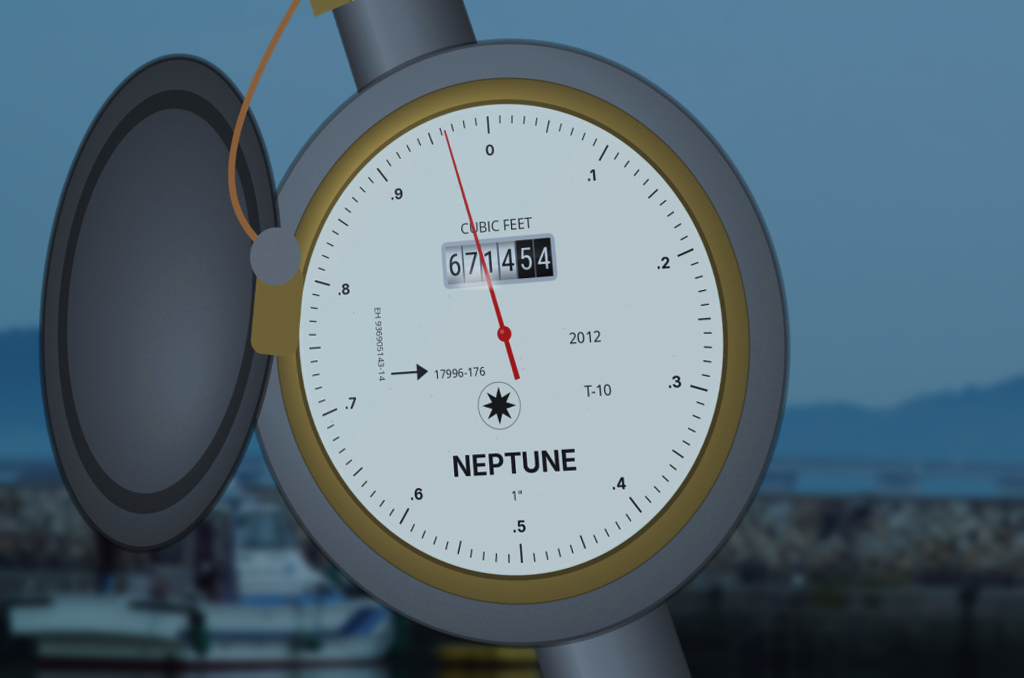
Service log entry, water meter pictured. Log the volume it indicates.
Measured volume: 671453.96 ft³
